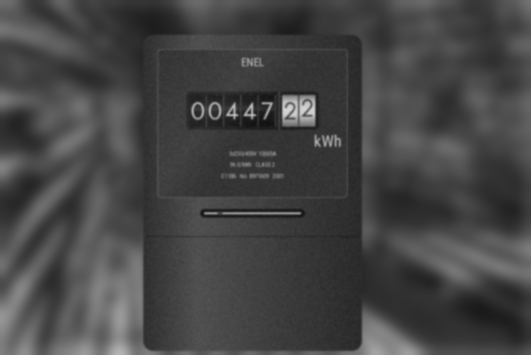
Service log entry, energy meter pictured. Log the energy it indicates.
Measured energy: 447.22 kWh
